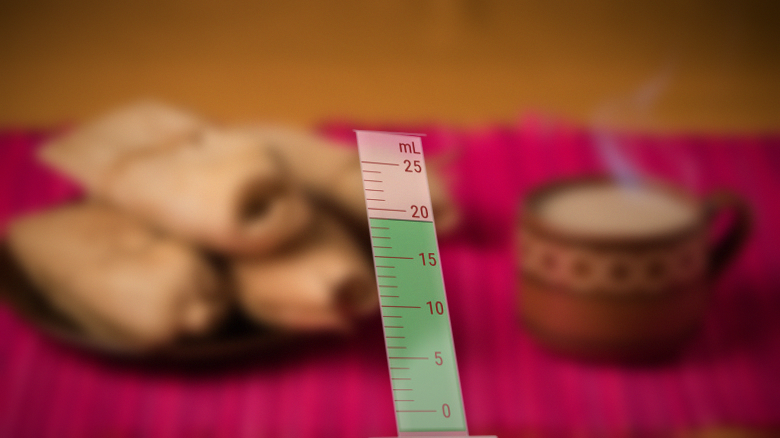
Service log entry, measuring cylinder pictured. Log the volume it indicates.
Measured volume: 19 mL
